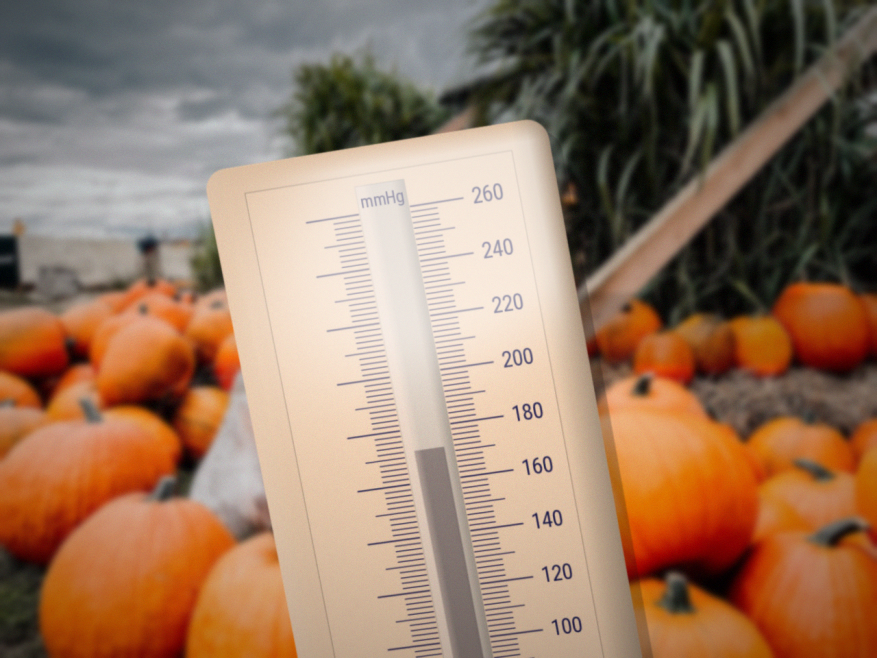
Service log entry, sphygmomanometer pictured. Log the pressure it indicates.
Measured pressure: 172 mmHg
